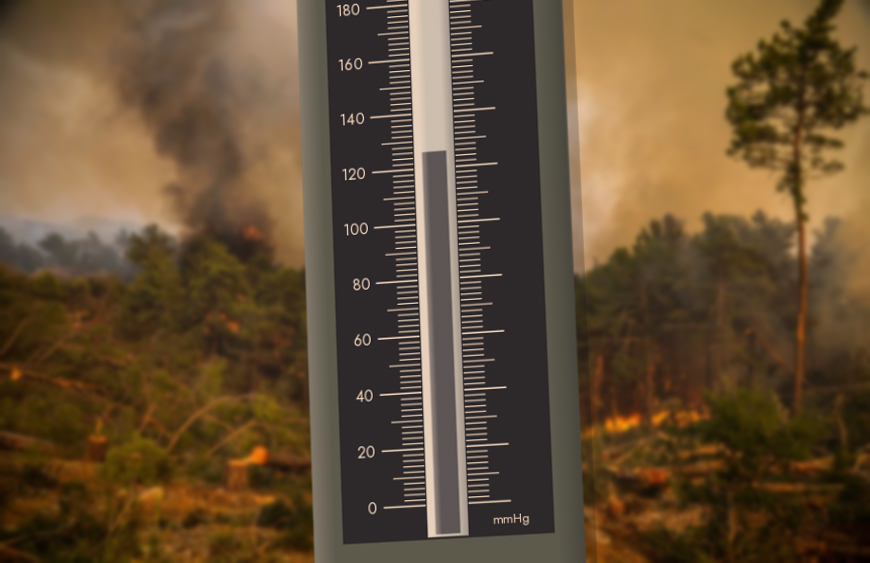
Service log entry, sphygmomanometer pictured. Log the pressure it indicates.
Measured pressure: 126 mmHg
